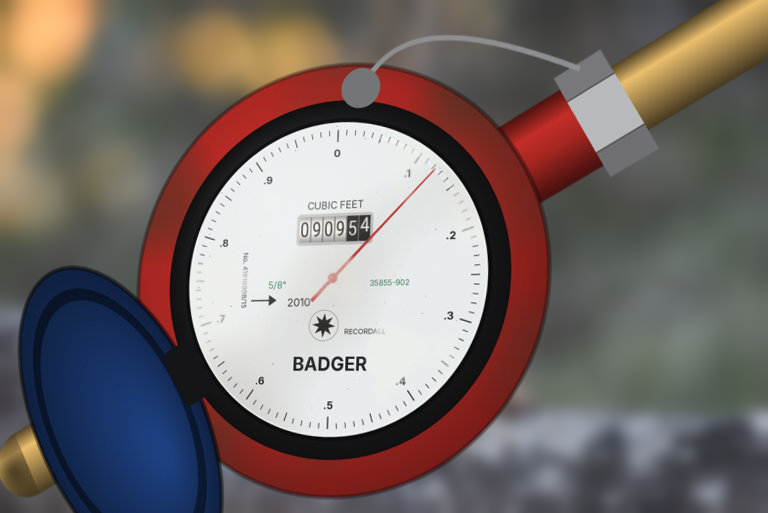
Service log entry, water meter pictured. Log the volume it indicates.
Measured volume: 90954.12 ft³
